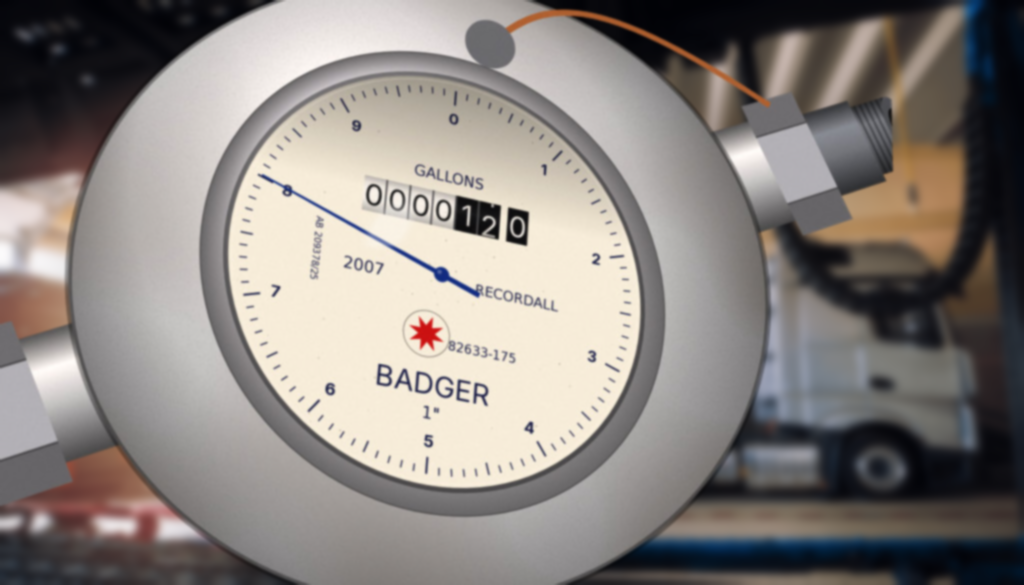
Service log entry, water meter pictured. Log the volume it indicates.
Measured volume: 118.0 gal
